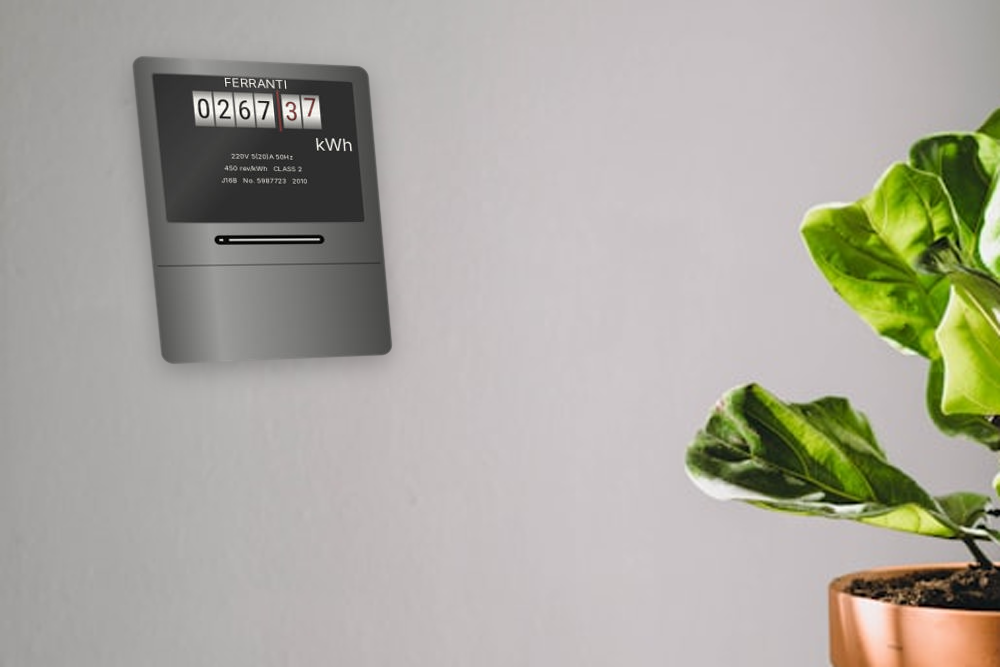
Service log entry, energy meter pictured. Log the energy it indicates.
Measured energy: 267.37 kWh
